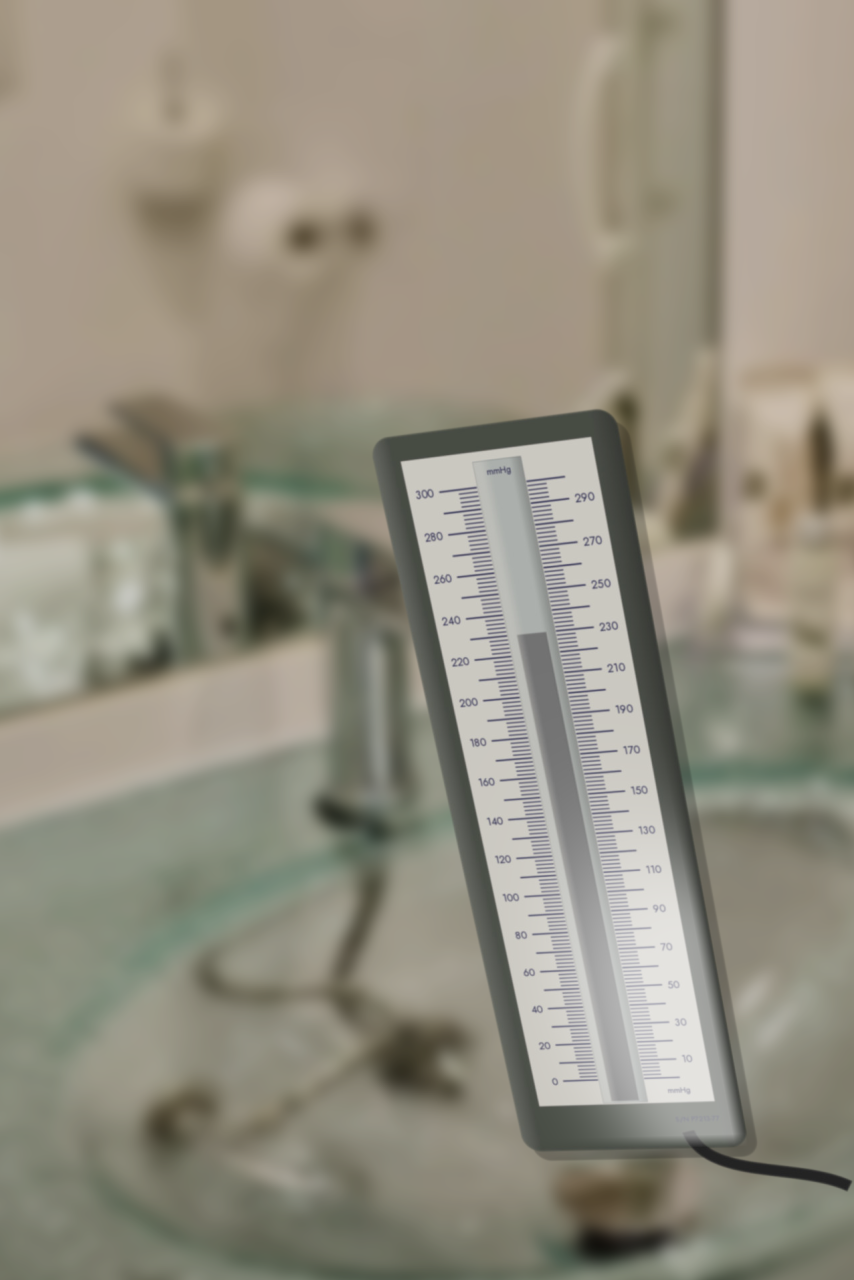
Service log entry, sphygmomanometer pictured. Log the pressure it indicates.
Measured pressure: 230 mmHg
